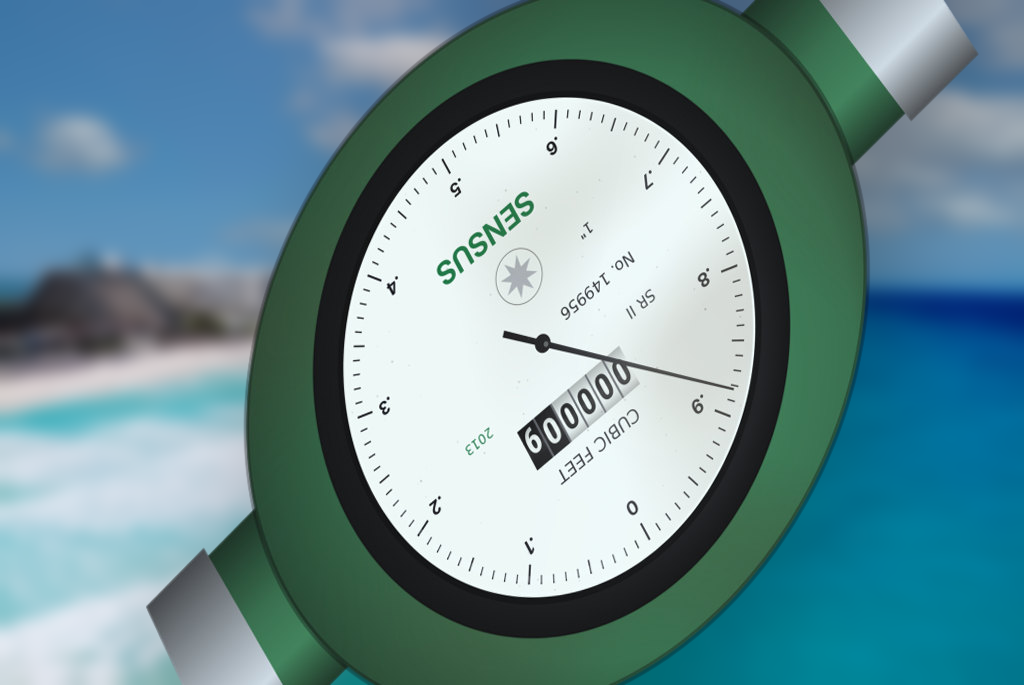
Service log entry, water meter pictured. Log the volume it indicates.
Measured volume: 8.88 ft³
